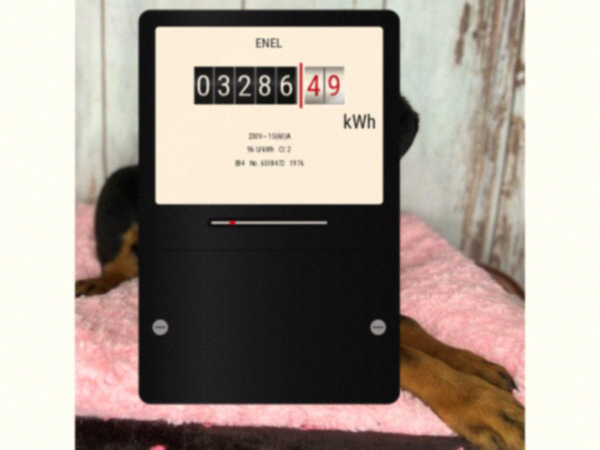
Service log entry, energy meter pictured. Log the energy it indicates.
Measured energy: 3286.49 kWh
